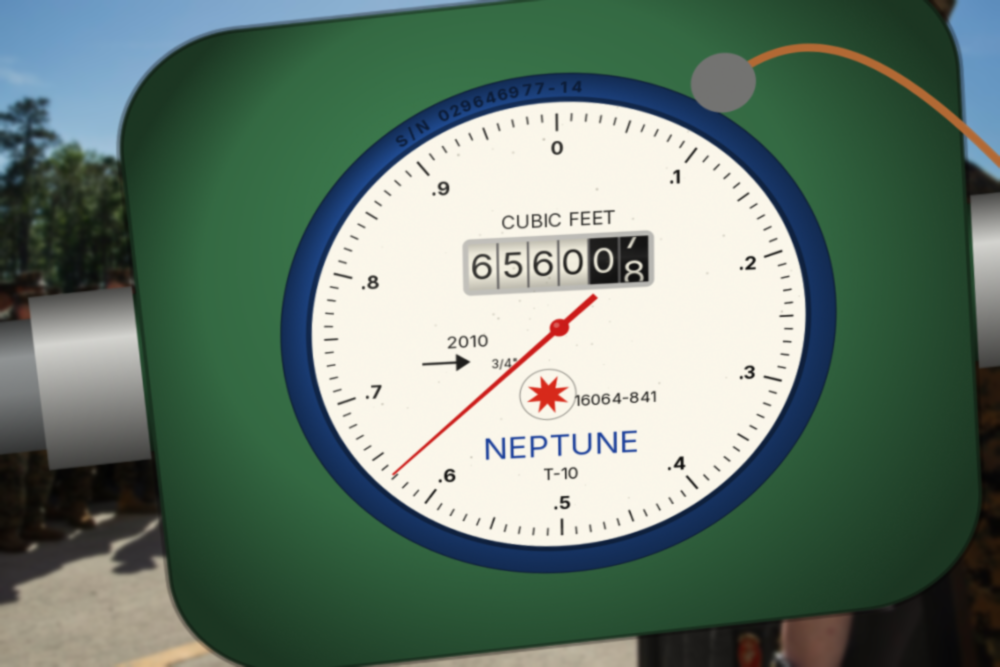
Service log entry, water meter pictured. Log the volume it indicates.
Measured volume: 656007.63 ft³
